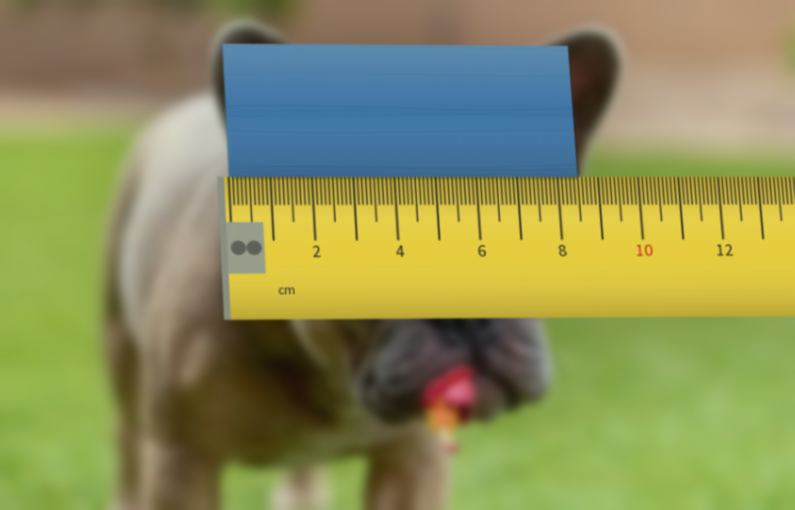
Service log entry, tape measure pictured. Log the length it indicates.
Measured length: 8.5 cm
